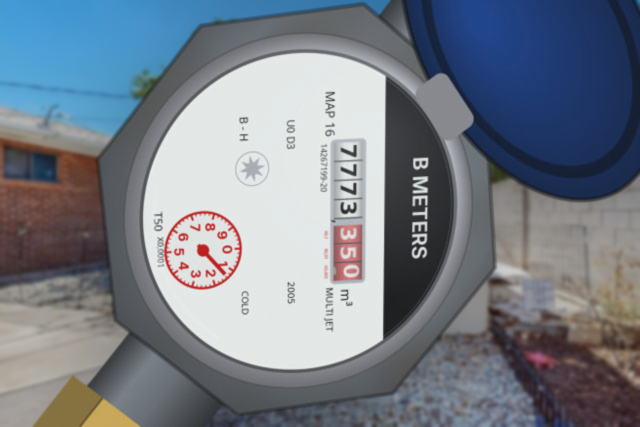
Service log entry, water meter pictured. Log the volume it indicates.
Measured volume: 7773.3501 m³
